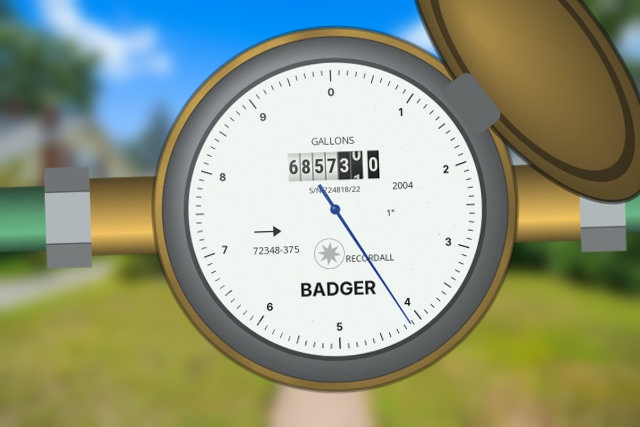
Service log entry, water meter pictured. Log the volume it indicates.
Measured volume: 6857304.1 gal
